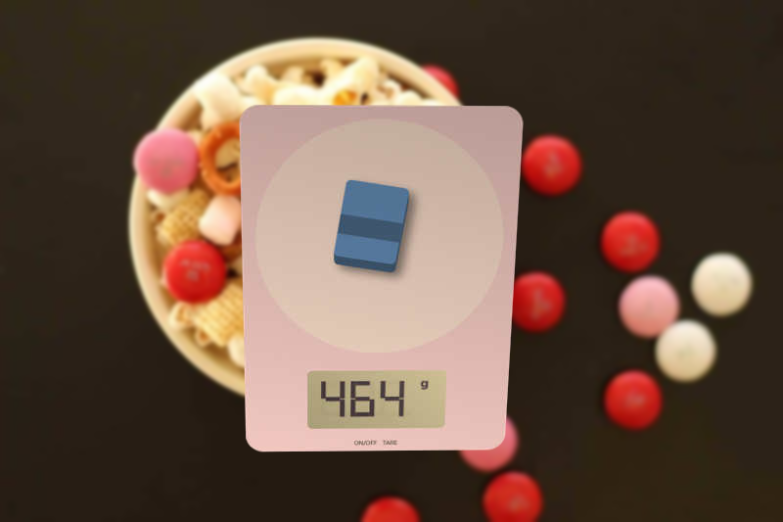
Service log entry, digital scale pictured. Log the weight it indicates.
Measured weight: 464 g
